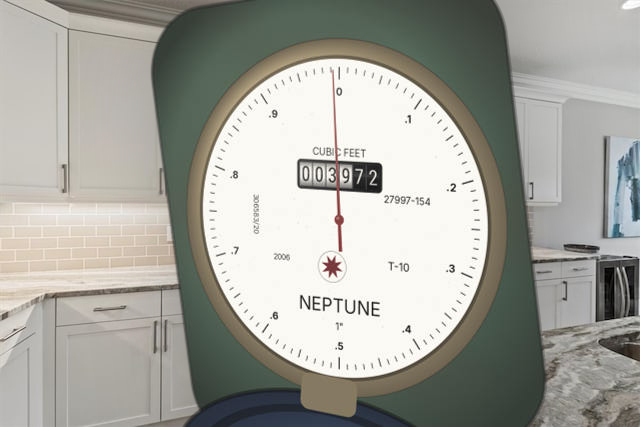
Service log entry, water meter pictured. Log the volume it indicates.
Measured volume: 3971.99 ft³
